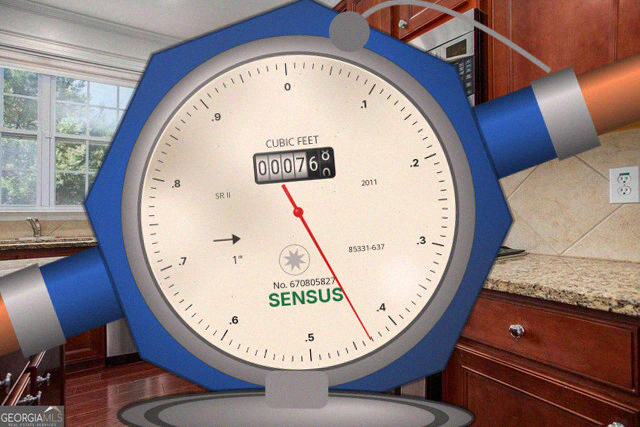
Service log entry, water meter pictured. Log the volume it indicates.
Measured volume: 768.43 ft³
